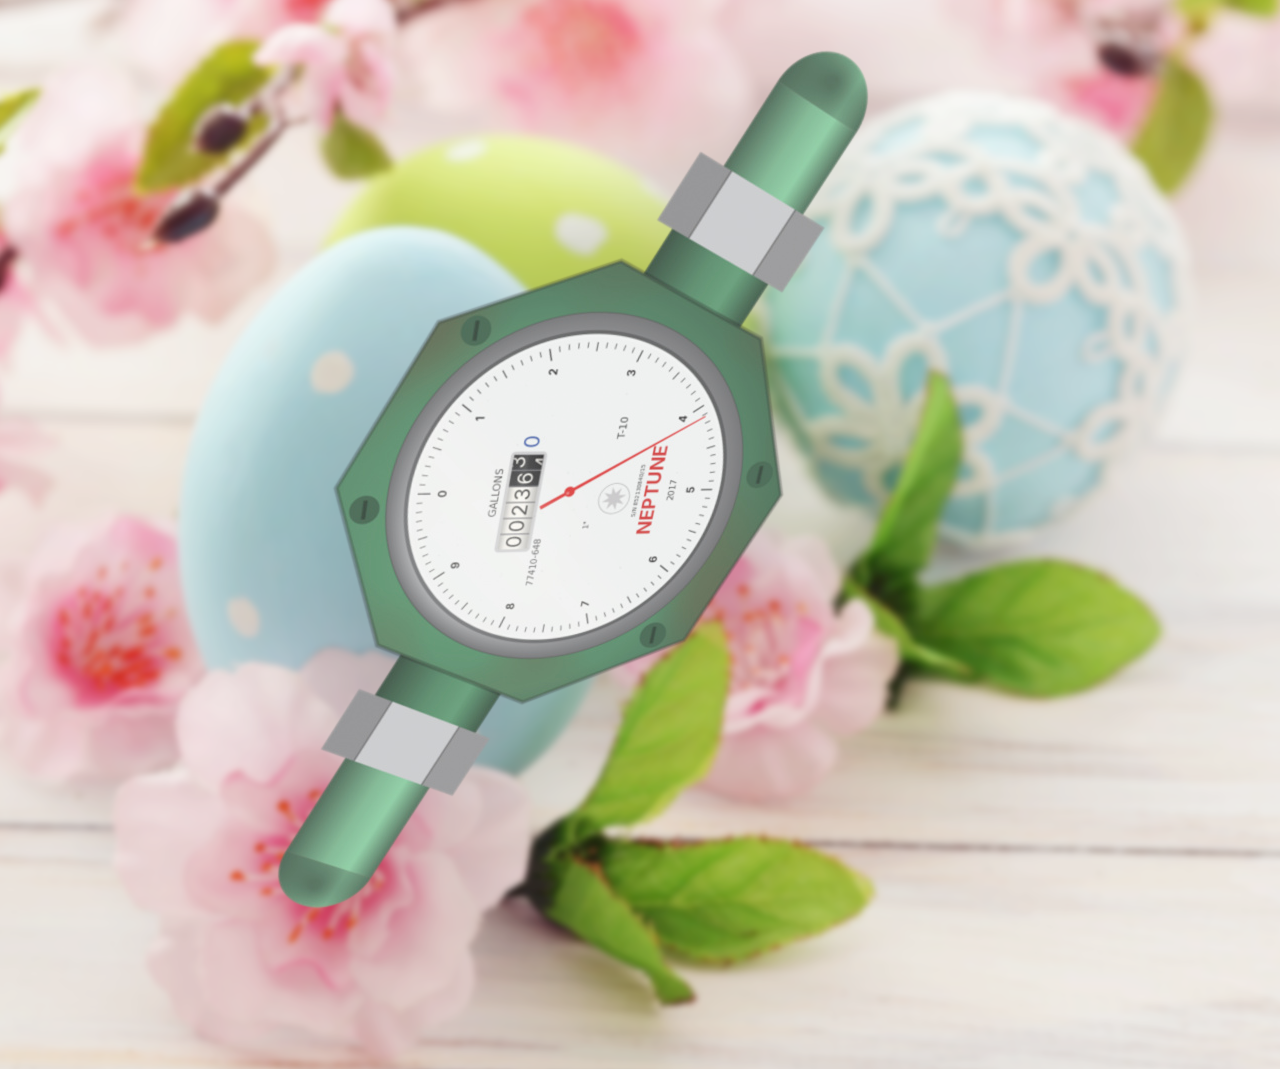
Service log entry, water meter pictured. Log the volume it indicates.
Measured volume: 23634.1 gal
